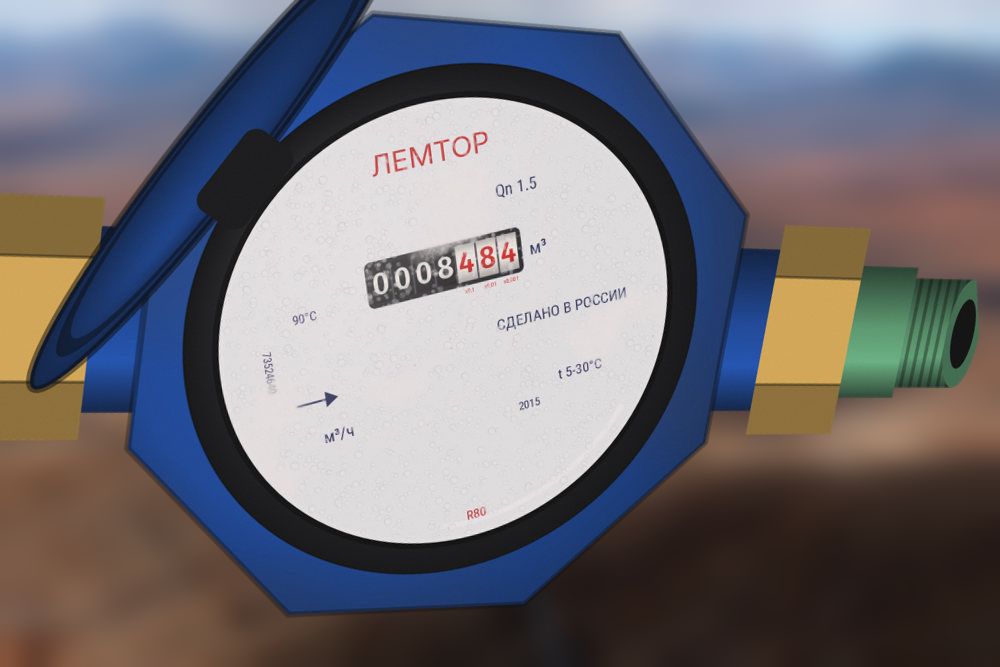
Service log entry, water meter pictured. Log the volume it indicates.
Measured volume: 8.484 m³
